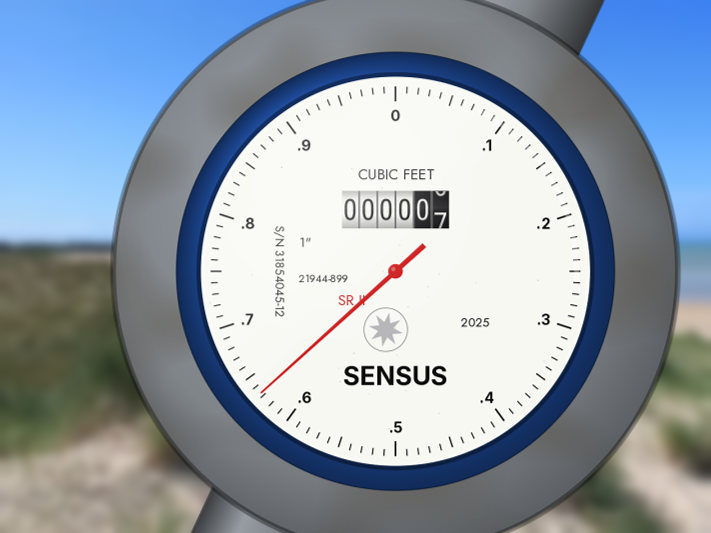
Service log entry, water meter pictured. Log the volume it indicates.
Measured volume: 6.63 ft³
